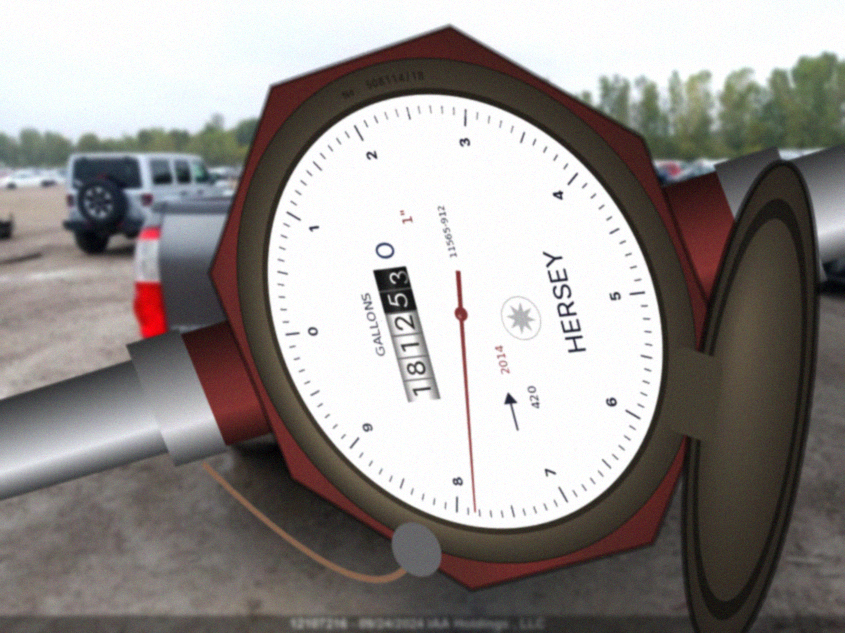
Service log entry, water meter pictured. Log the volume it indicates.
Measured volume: 1812527.8 gal
